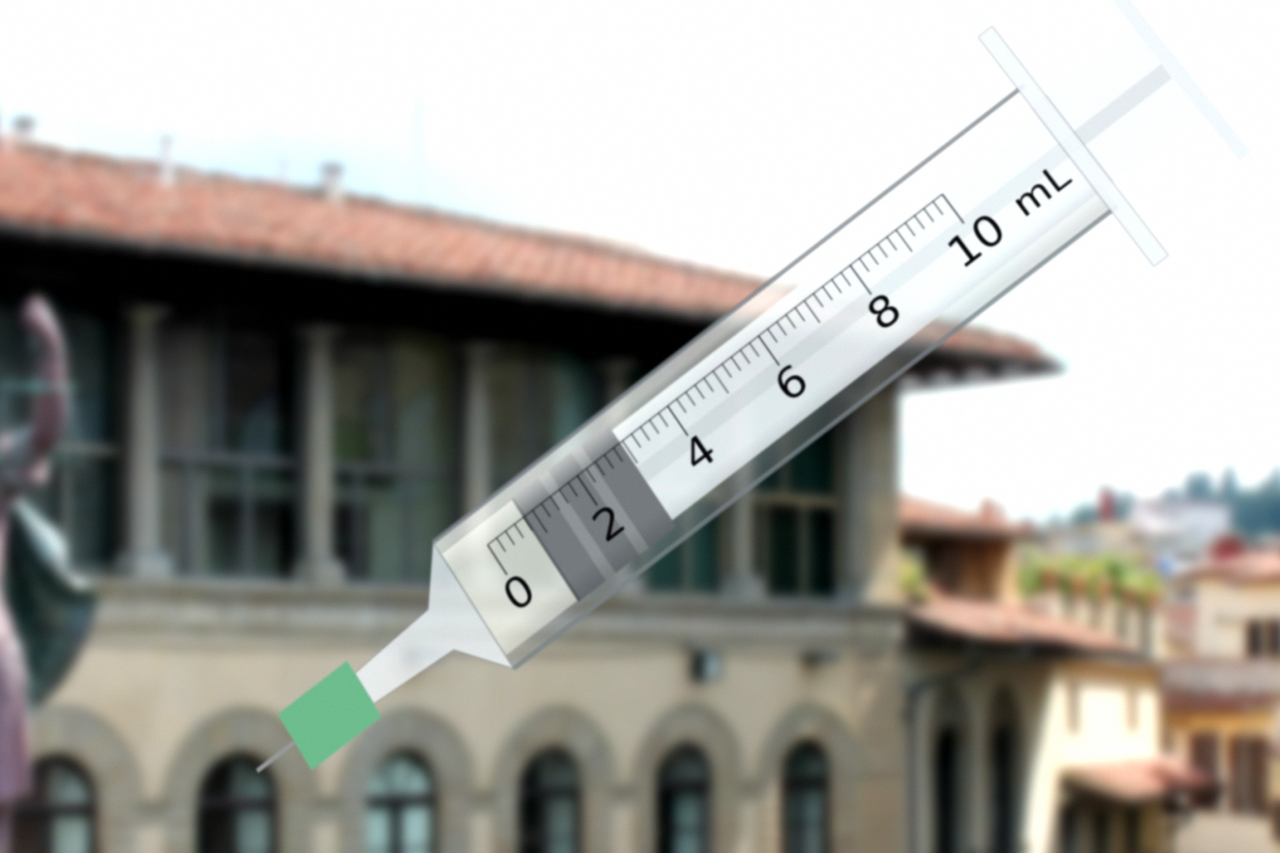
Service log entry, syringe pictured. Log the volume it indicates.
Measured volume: 0.8 mL
